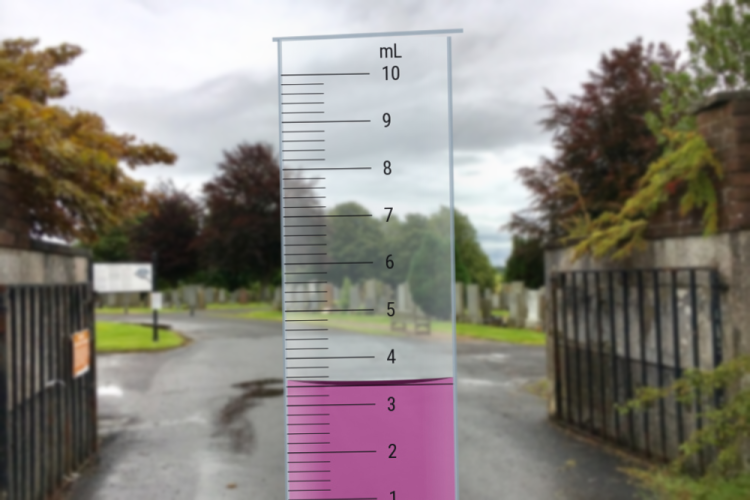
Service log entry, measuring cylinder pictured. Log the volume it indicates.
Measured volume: 3.4 mL
